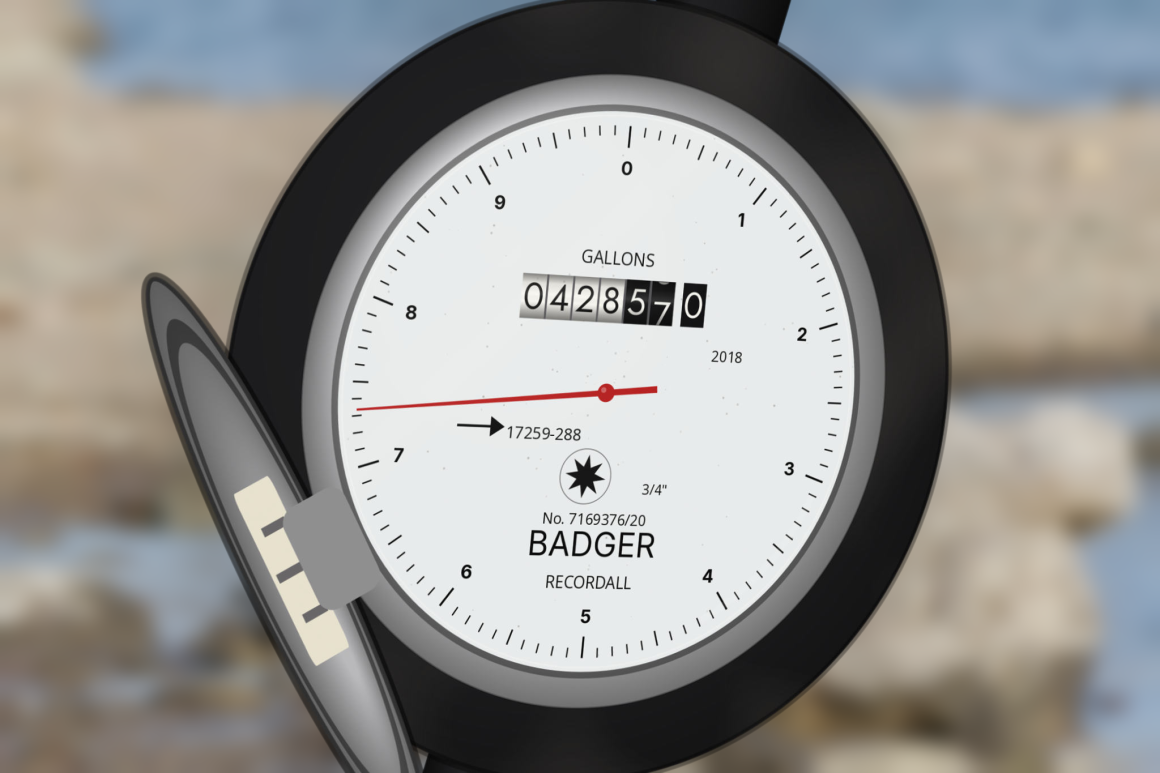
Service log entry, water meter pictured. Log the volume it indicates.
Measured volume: 428567.3 gal
